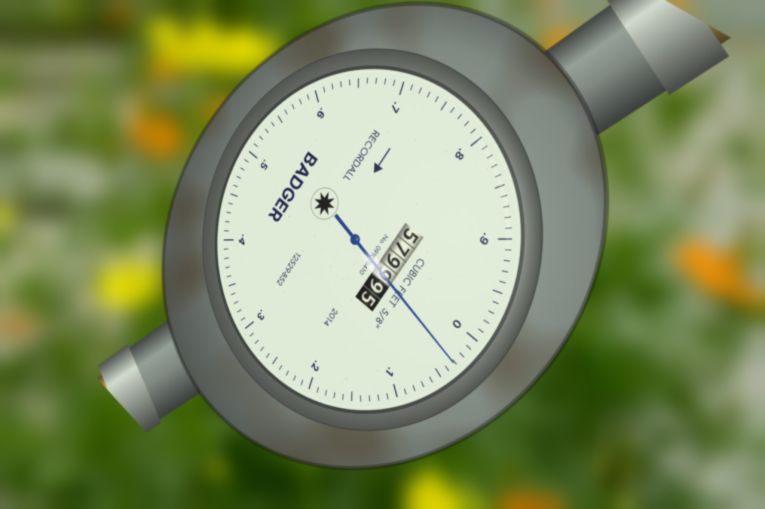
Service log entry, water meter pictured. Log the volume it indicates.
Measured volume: 579995.03 ft³
